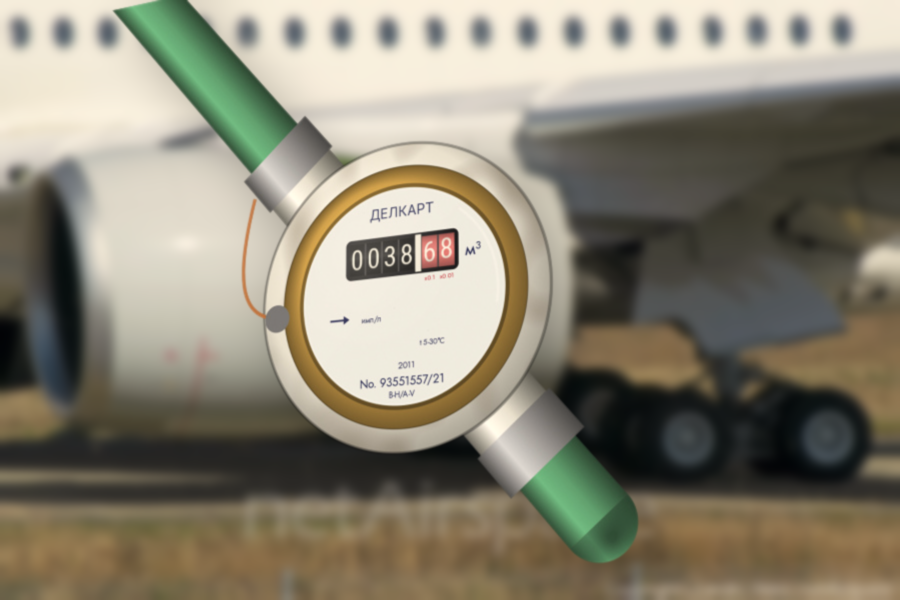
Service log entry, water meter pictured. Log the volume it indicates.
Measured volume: 38.68 m³
